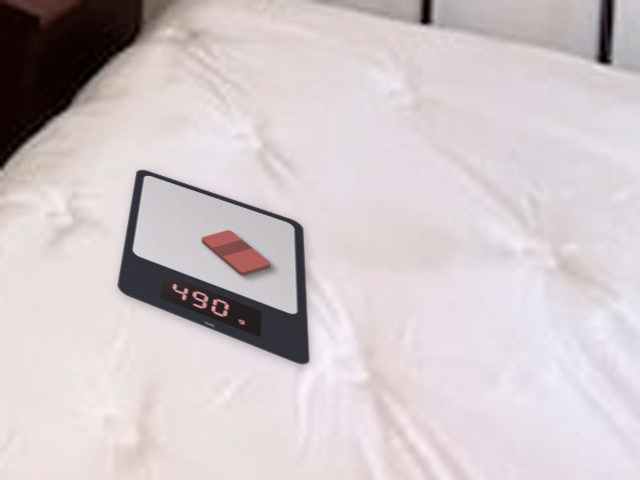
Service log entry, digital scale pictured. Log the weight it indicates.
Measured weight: 490 g
